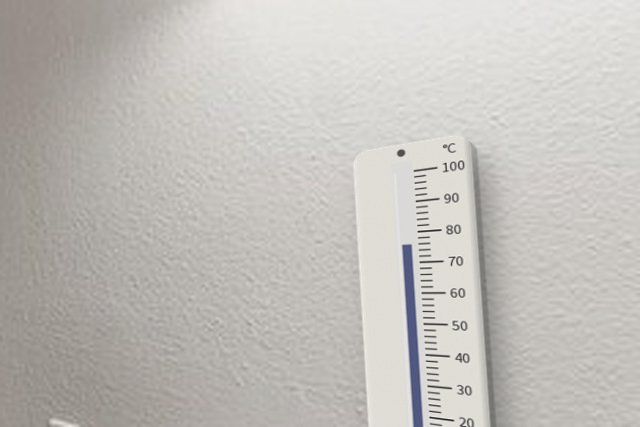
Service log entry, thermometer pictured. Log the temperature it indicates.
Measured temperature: 76 °C
